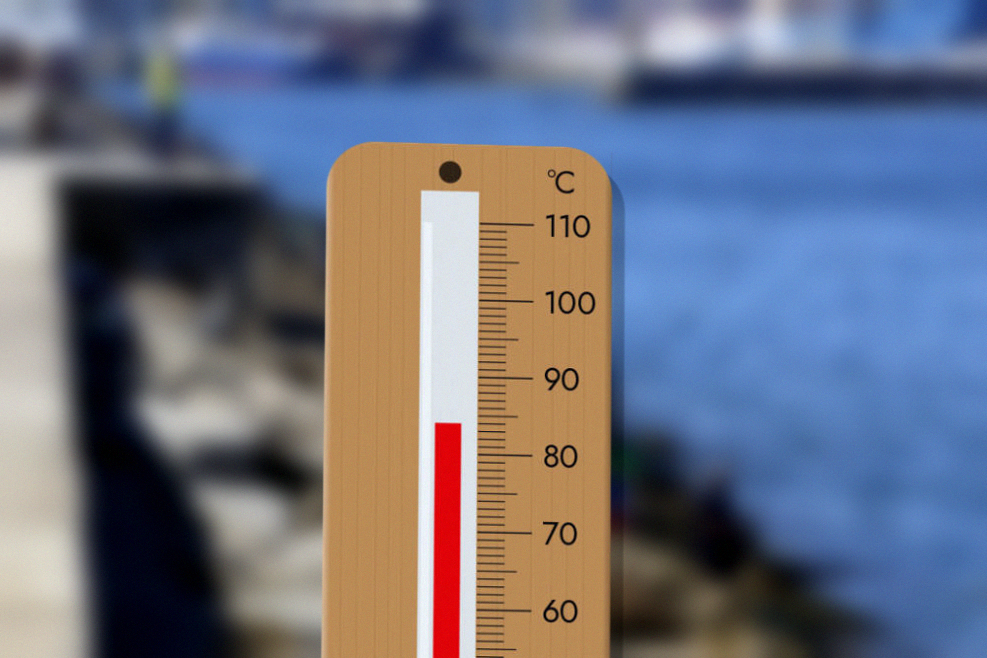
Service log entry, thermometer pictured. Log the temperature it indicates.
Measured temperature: 84 °C
